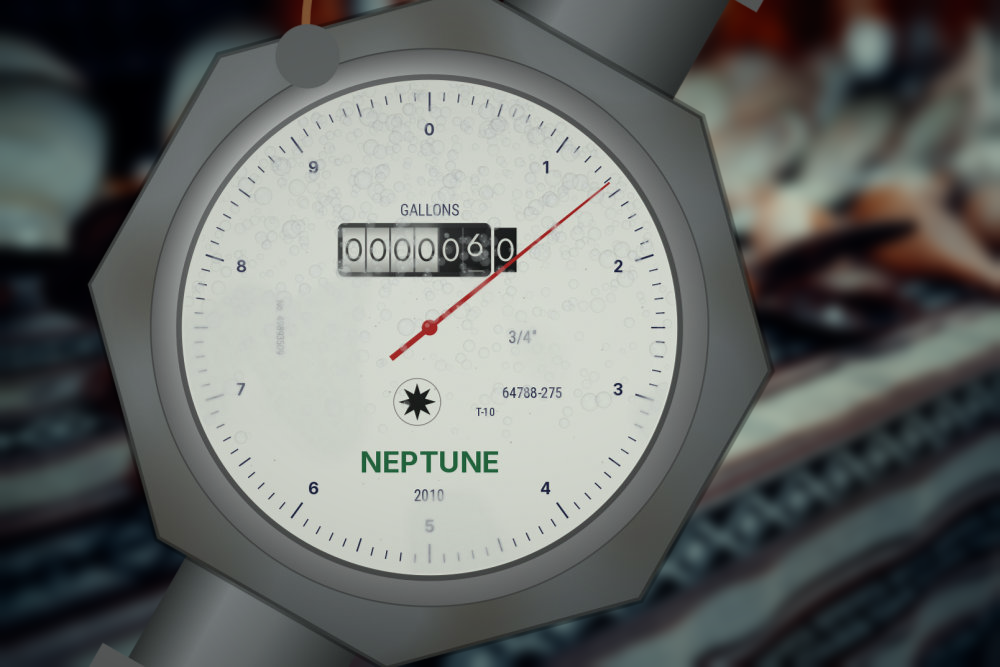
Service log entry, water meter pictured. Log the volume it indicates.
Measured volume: 61.4 gal
